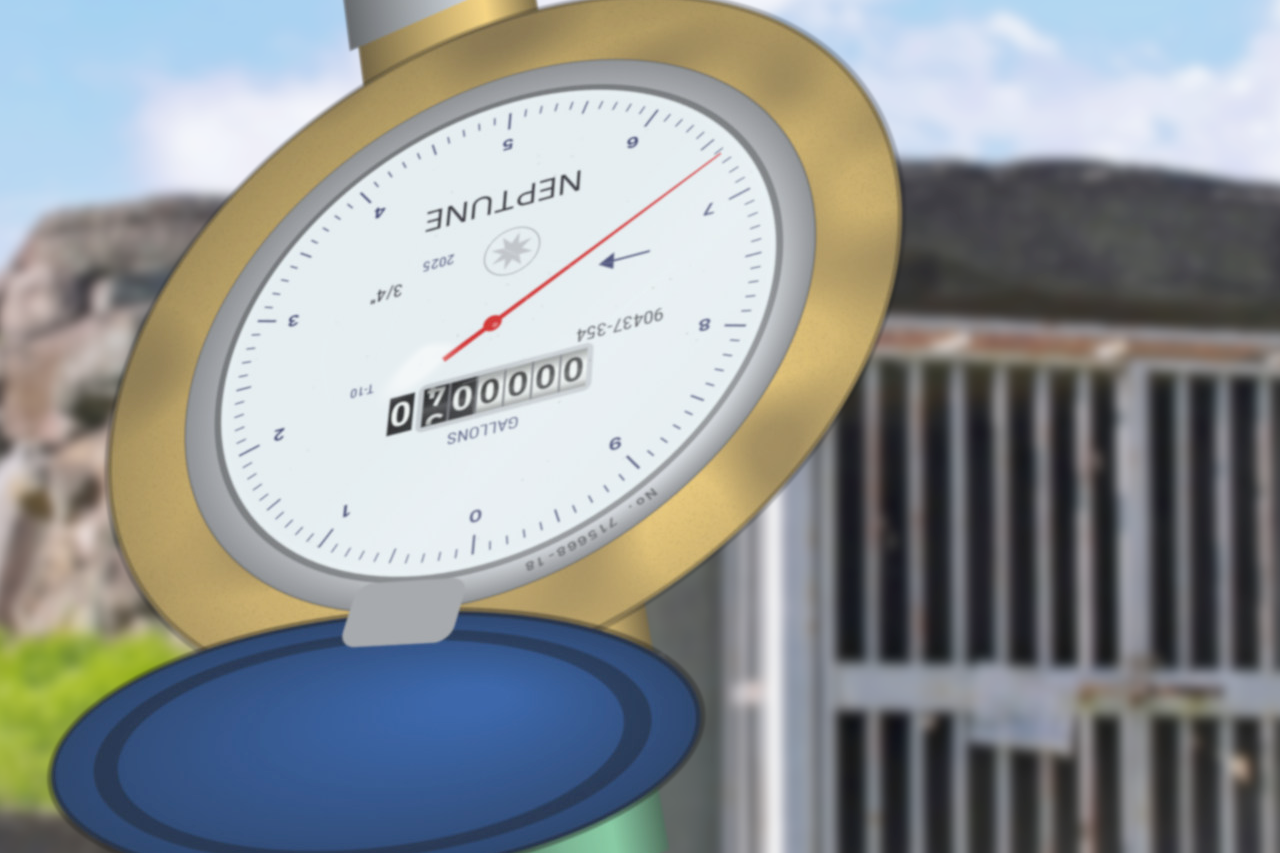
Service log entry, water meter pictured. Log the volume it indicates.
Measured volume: 36.6 gal
